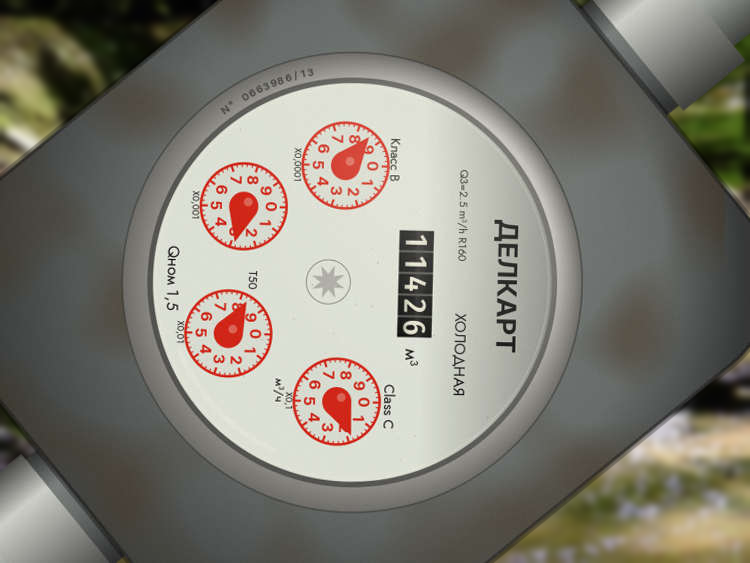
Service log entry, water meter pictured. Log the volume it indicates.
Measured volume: 11426.1828 m³
